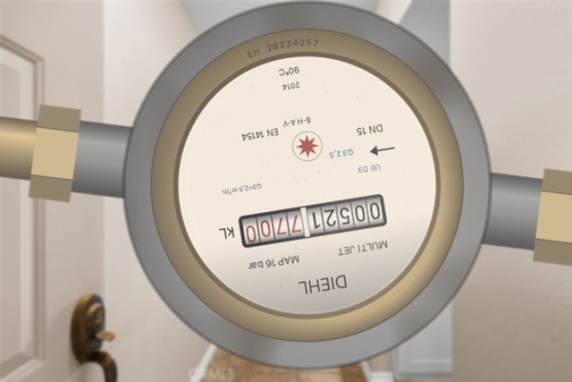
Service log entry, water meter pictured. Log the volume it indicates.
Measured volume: 521.7700 kL
